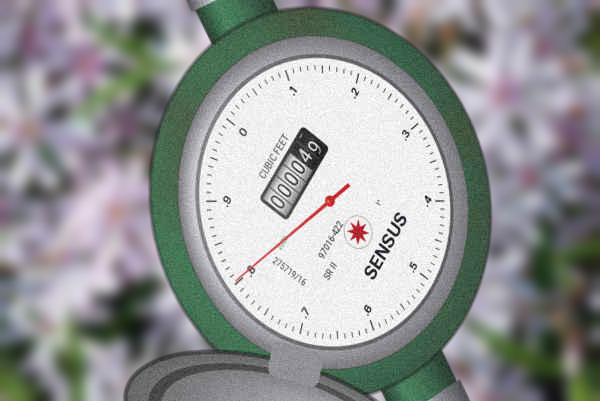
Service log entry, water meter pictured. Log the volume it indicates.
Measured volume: 48.80 ft³
